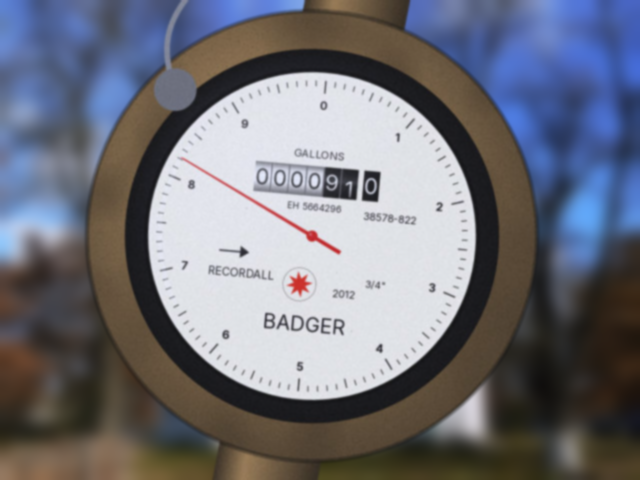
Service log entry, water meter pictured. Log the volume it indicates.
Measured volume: 908.2 gal
